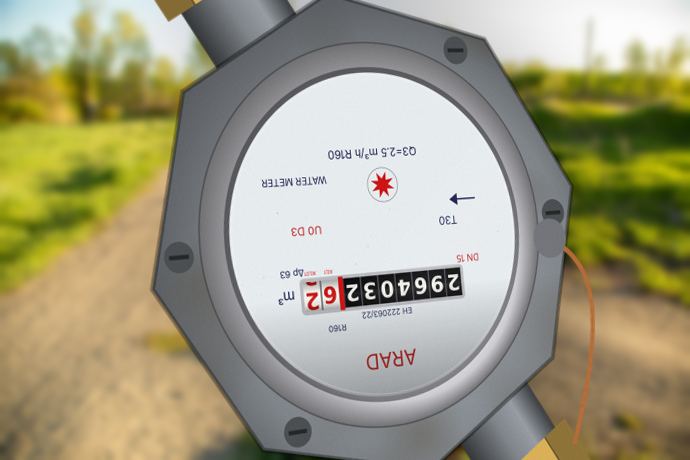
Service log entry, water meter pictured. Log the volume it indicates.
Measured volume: 2964032.62 m³
